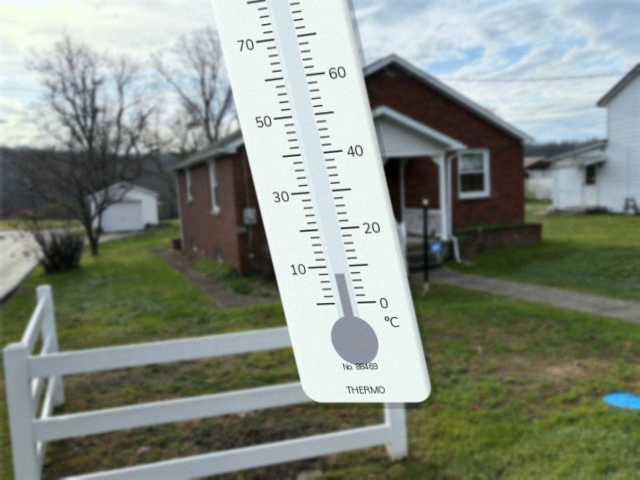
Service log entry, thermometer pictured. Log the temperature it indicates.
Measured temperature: 8 °C
